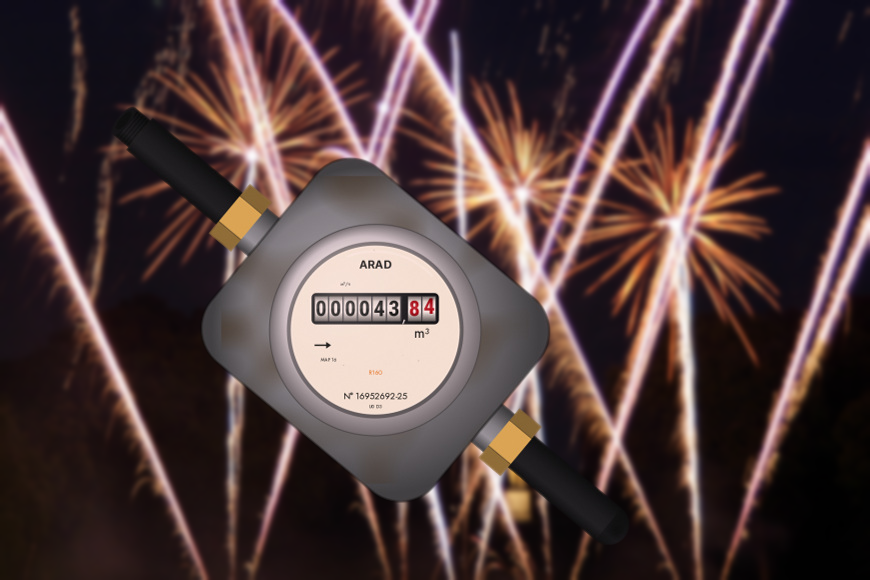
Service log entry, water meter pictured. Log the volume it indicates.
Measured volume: 43.84 m³
